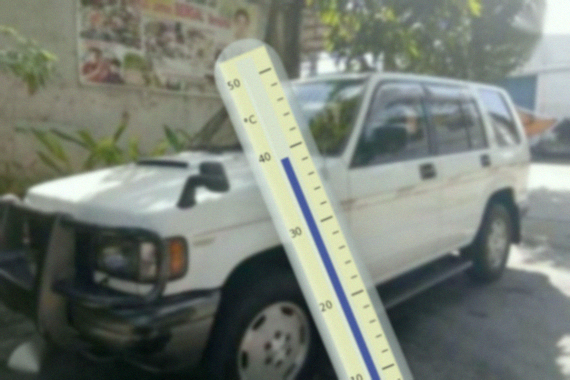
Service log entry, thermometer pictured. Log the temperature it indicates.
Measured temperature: 39 °C
